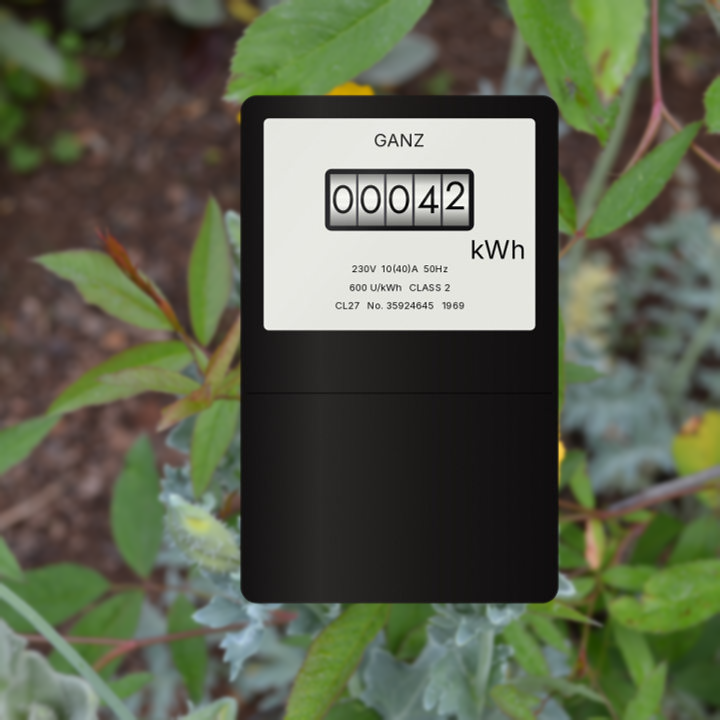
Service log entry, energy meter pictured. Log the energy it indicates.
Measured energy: 42 kWh
